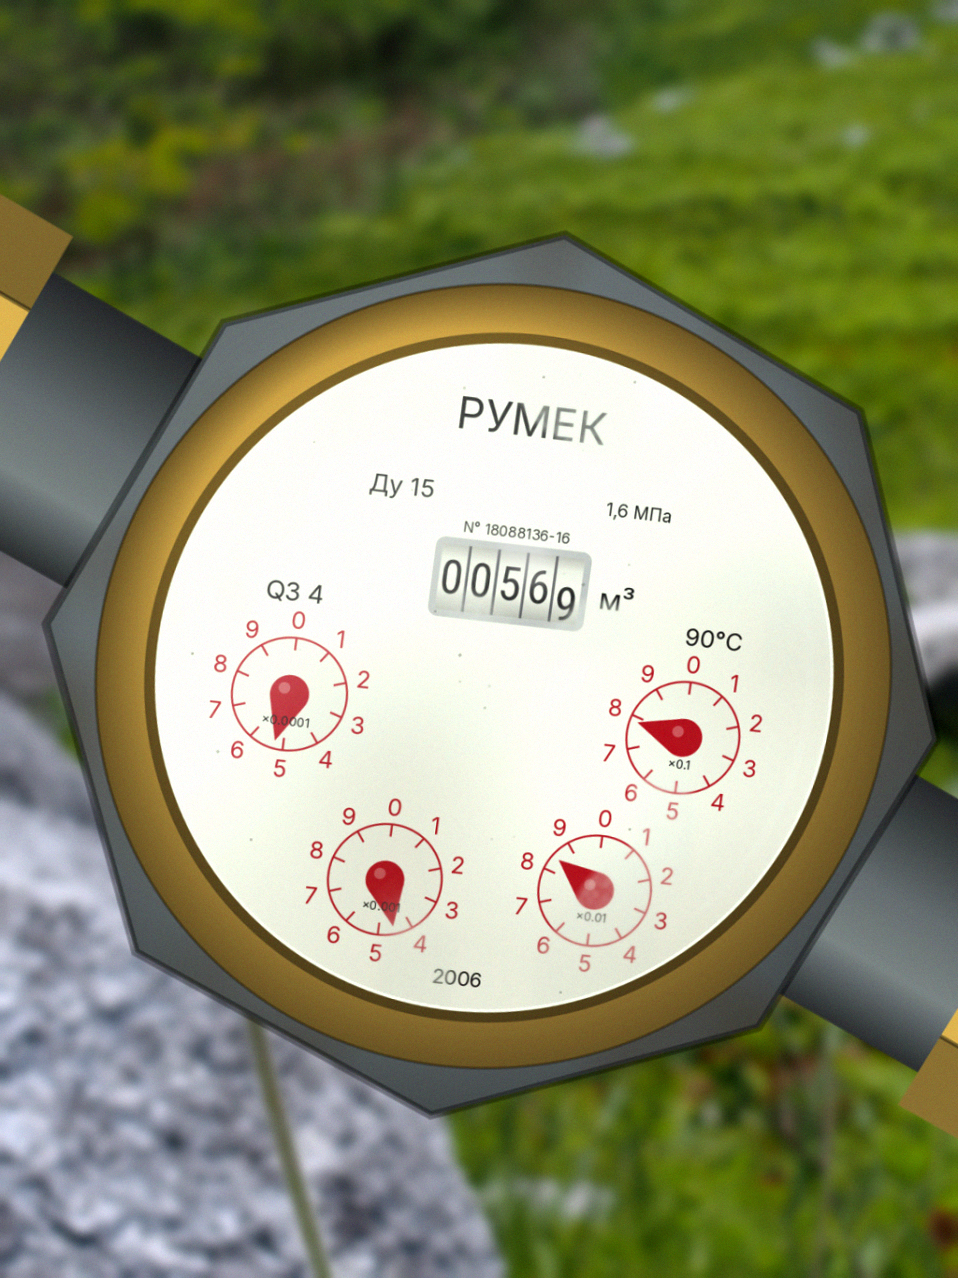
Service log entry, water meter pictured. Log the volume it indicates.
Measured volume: 568.7845 m³
